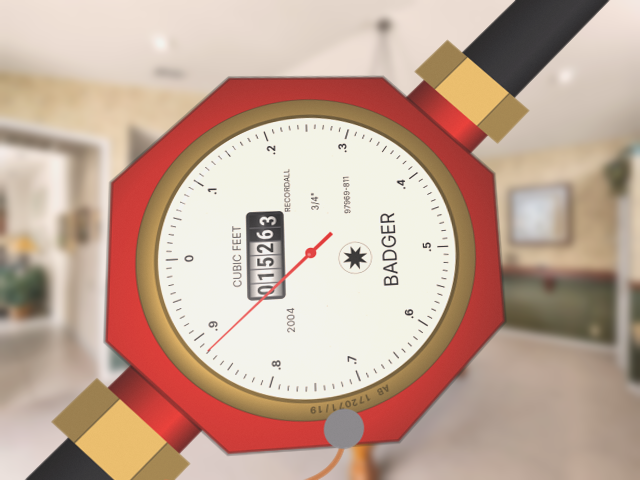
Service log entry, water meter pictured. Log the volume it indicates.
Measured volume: 15262.88 ft³
